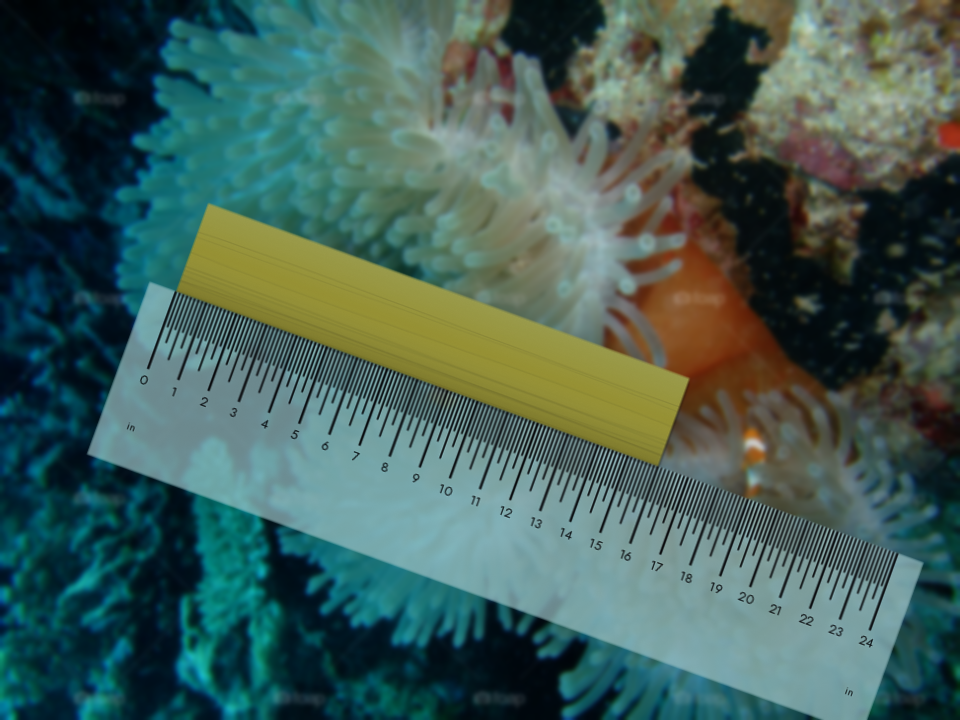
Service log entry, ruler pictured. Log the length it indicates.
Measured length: 16 in
